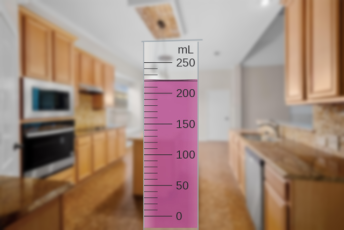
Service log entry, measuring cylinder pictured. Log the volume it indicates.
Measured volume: 220 mL
